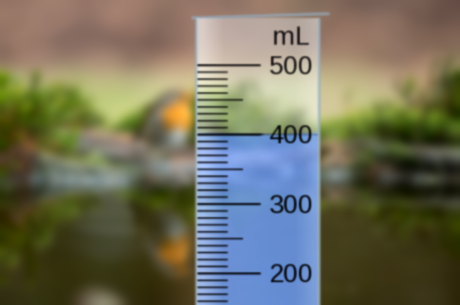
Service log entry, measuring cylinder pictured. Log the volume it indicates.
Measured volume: 400 mL
